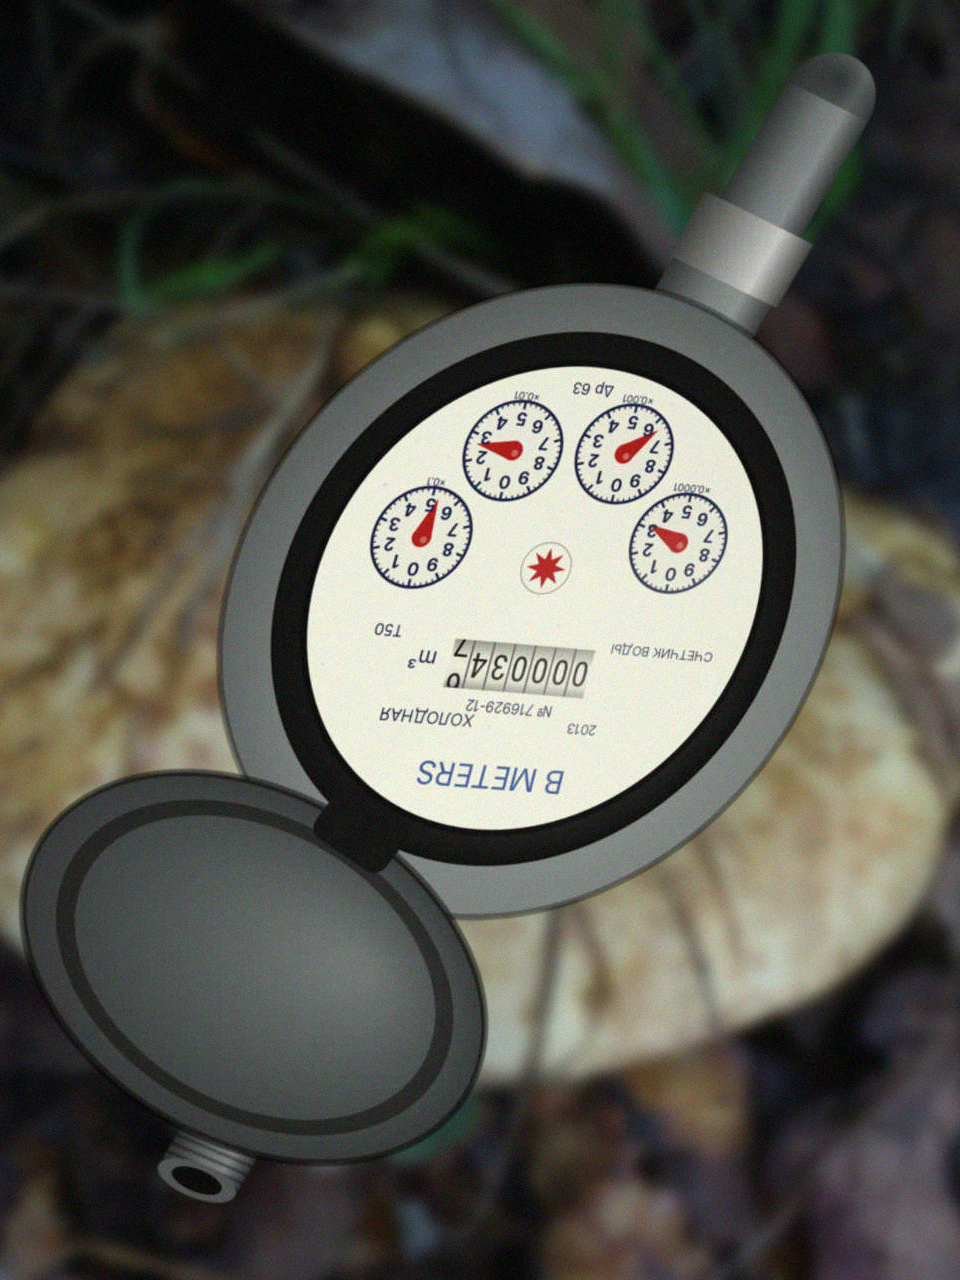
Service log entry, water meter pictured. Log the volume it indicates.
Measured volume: 346.5263 m³
